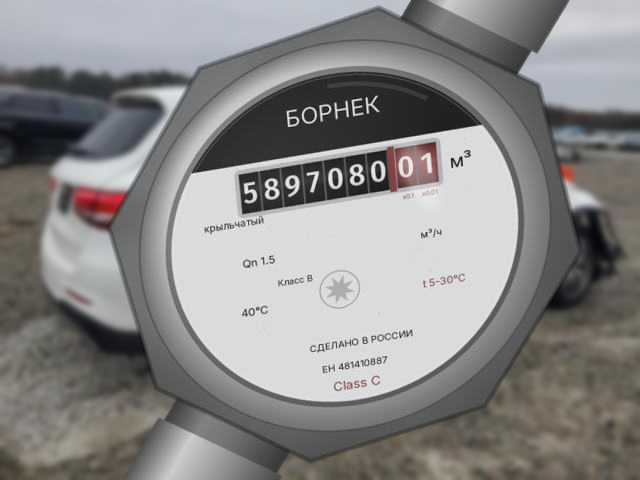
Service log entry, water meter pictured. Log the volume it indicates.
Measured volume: 5897080.01 m³
